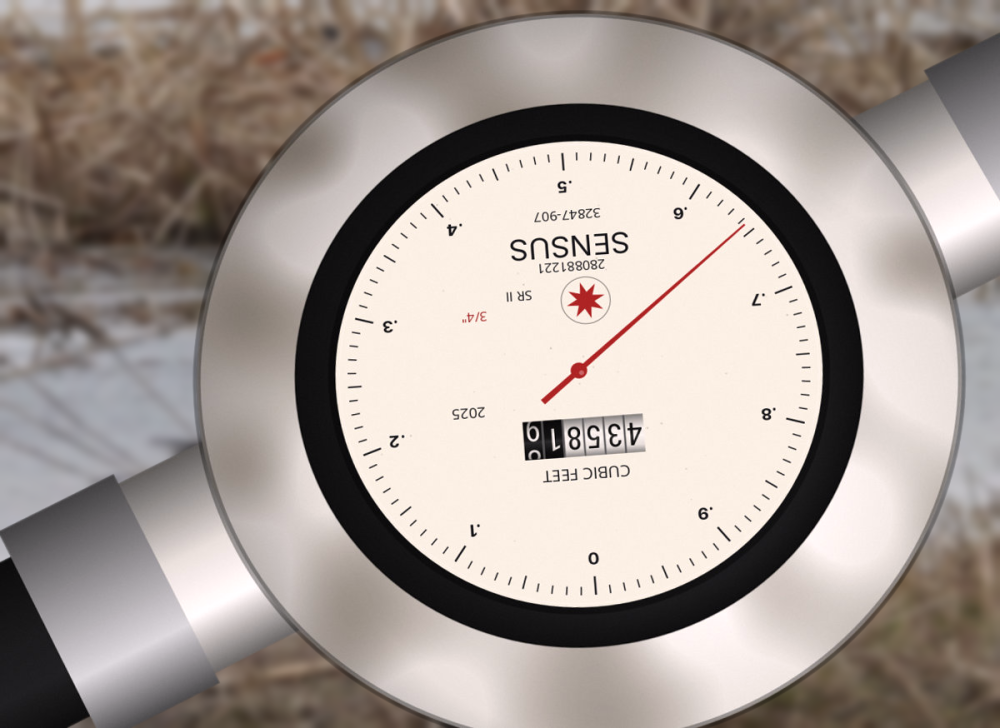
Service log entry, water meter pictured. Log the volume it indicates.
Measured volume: 435818.64 ft³
